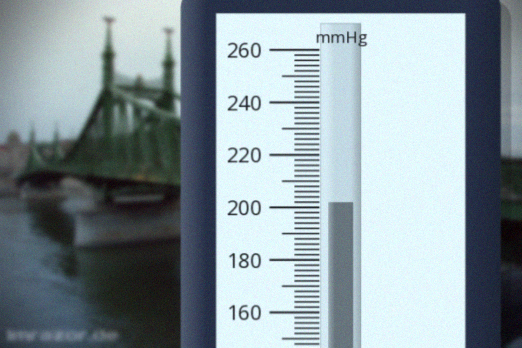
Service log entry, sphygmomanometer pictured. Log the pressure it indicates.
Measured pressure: 202 mmHg
